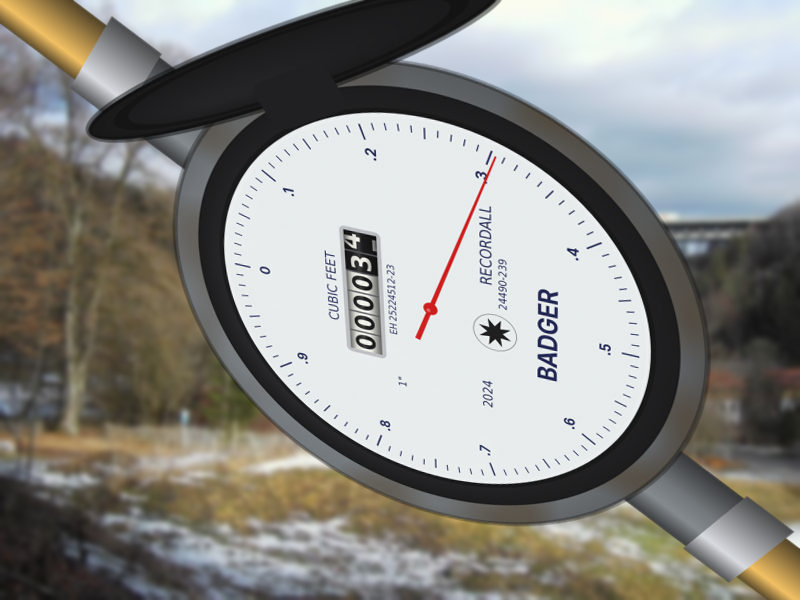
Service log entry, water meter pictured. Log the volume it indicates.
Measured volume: 34.30 ft³
